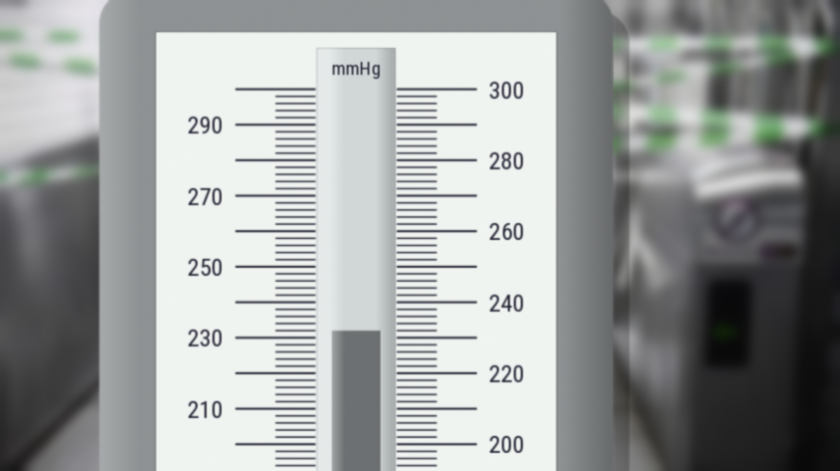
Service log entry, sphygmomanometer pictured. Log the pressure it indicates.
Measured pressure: 232 mmHg
